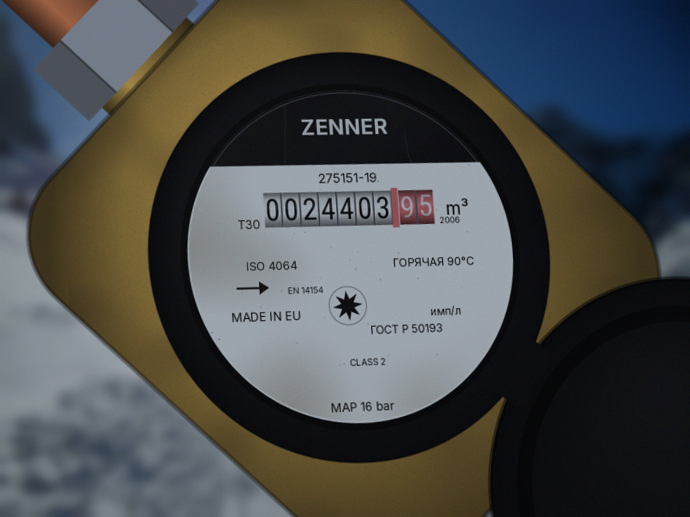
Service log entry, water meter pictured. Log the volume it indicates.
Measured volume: 24403.95 m³
